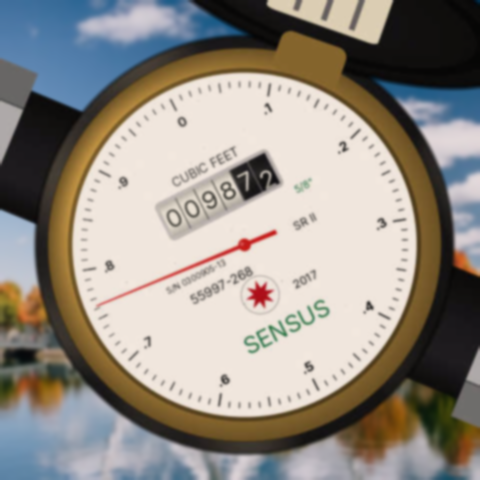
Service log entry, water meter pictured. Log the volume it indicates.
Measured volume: 9871.76 ft³
